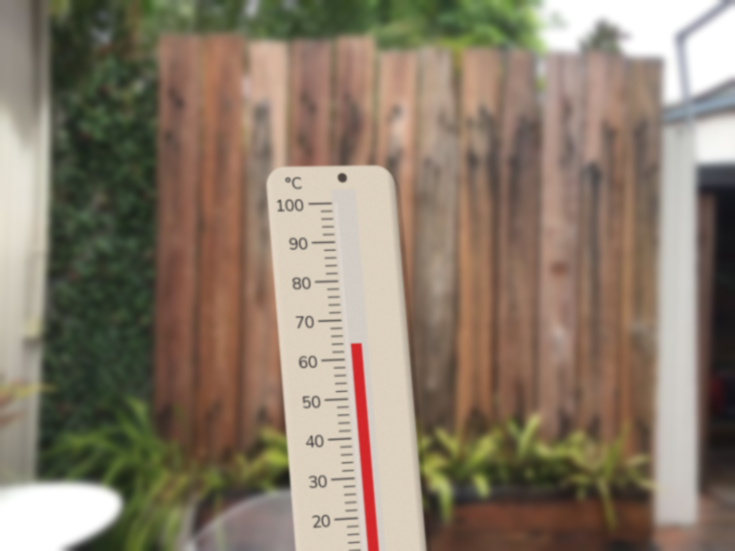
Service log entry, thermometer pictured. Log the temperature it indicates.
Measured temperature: 64 °C
